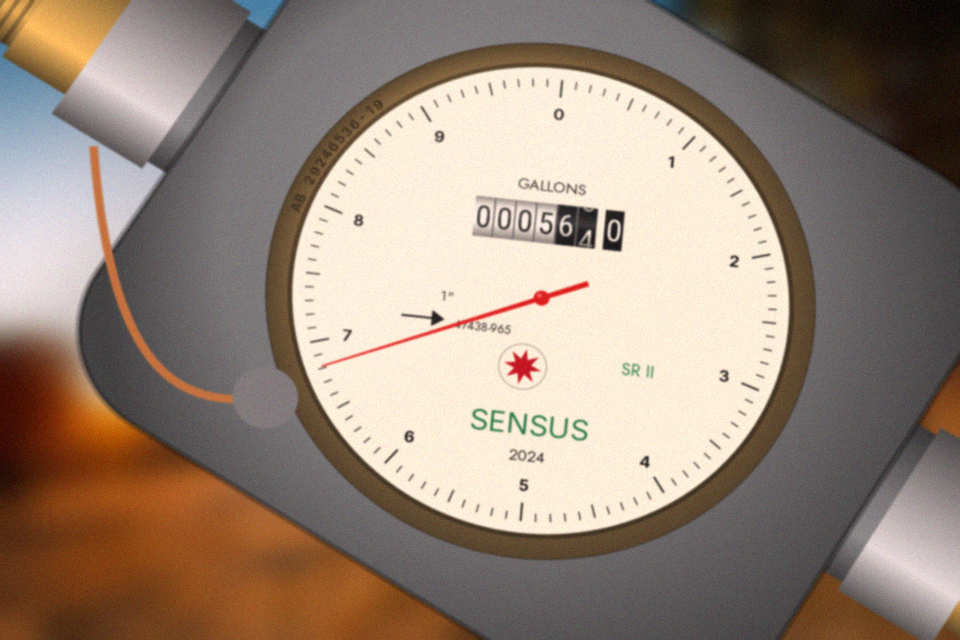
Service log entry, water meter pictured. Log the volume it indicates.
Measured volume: 5636.8 gal
